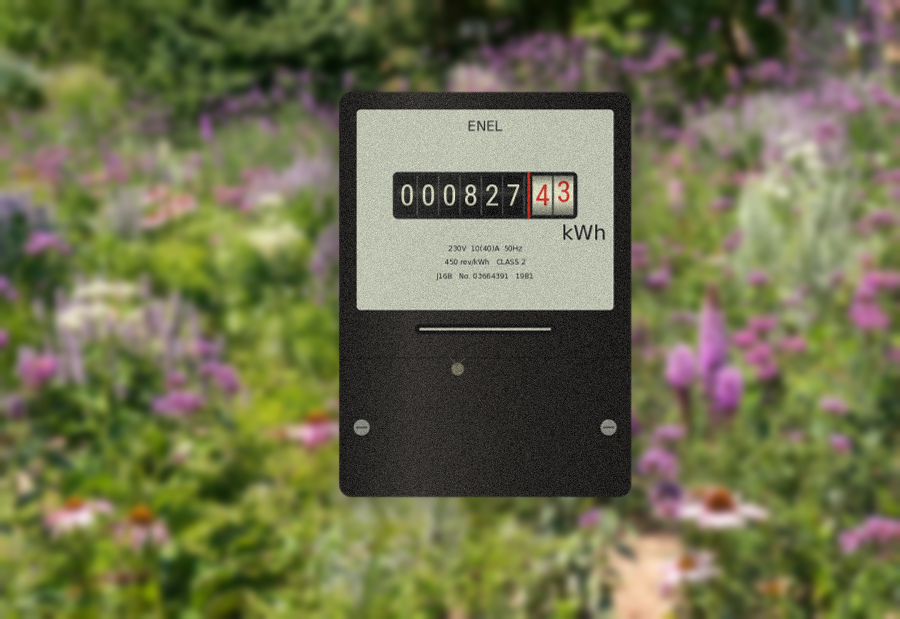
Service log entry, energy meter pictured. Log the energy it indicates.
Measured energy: 827.43 kWh
